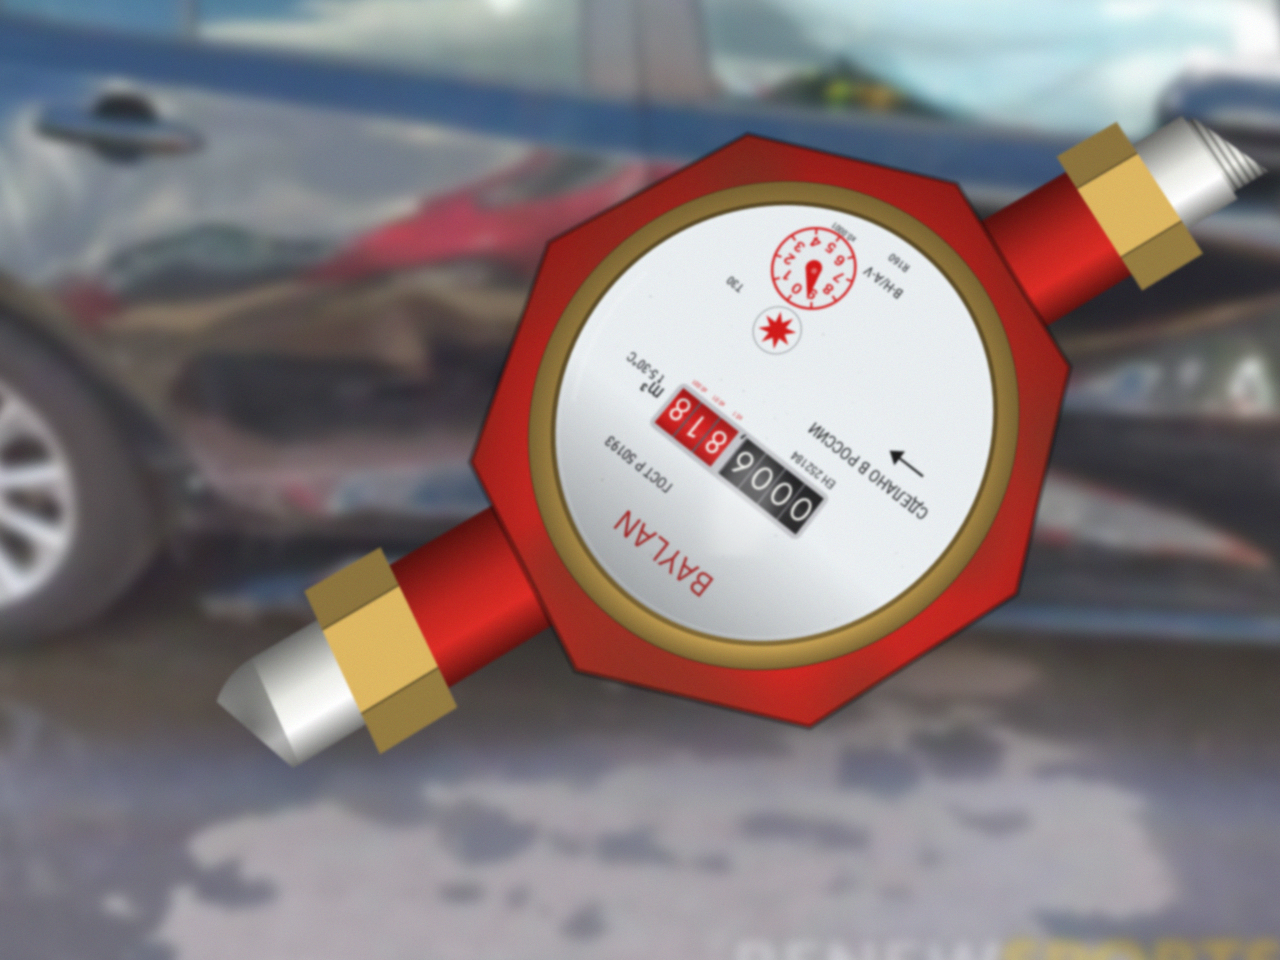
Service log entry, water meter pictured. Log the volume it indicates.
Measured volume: 6.8179 m³
